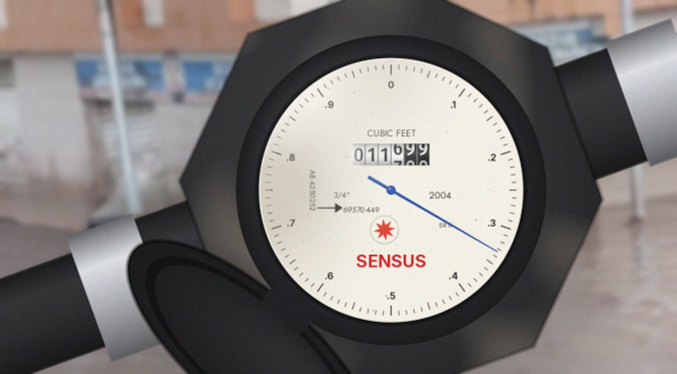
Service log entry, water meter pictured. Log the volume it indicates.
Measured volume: 11699.33 ft³
